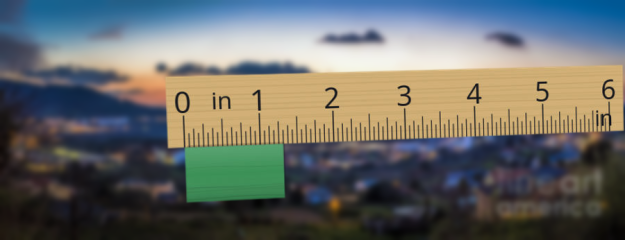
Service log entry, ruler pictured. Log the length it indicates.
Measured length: 1.3125 in
